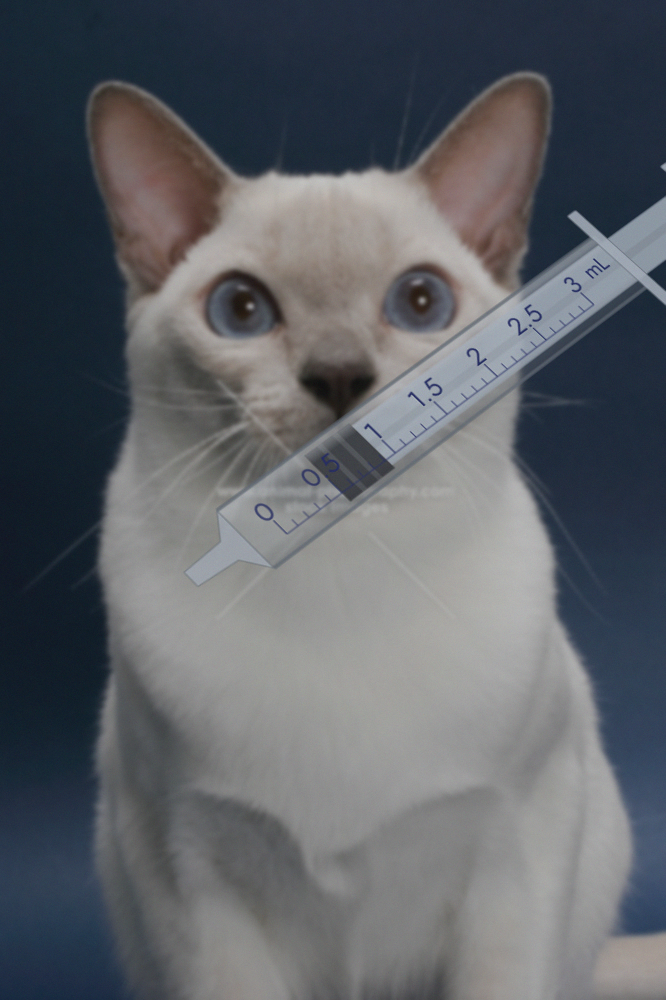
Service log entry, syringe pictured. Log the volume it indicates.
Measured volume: 0.5 mL
